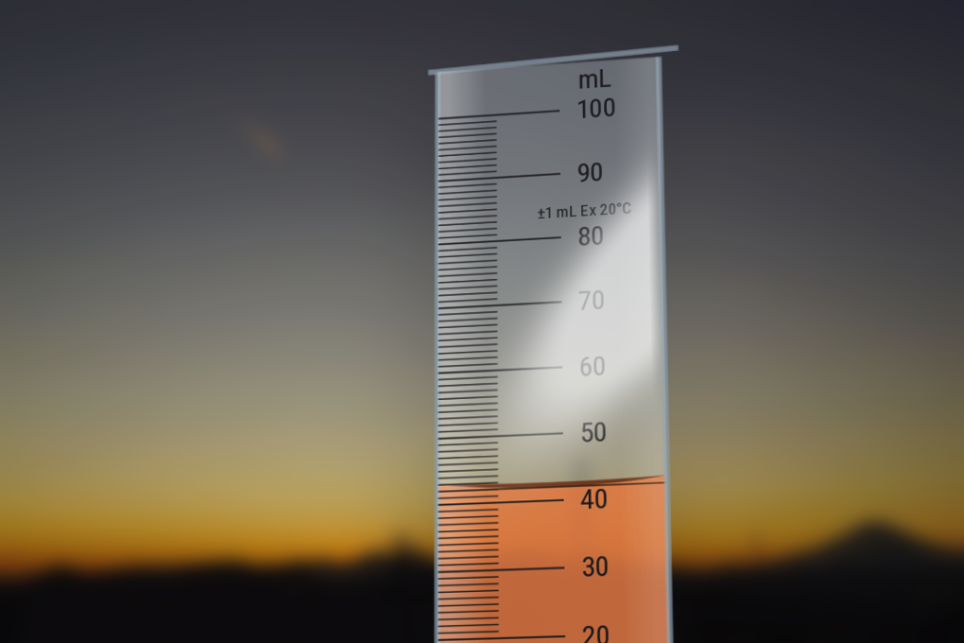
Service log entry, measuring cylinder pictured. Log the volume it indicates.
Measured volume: 42 mL
